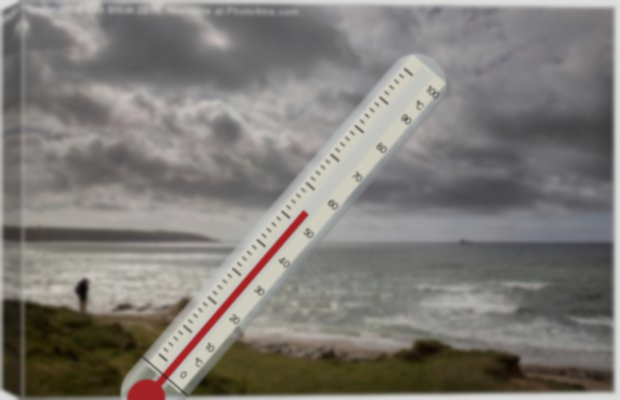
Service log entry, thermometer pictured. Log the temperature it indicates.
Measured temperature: 54 °C
